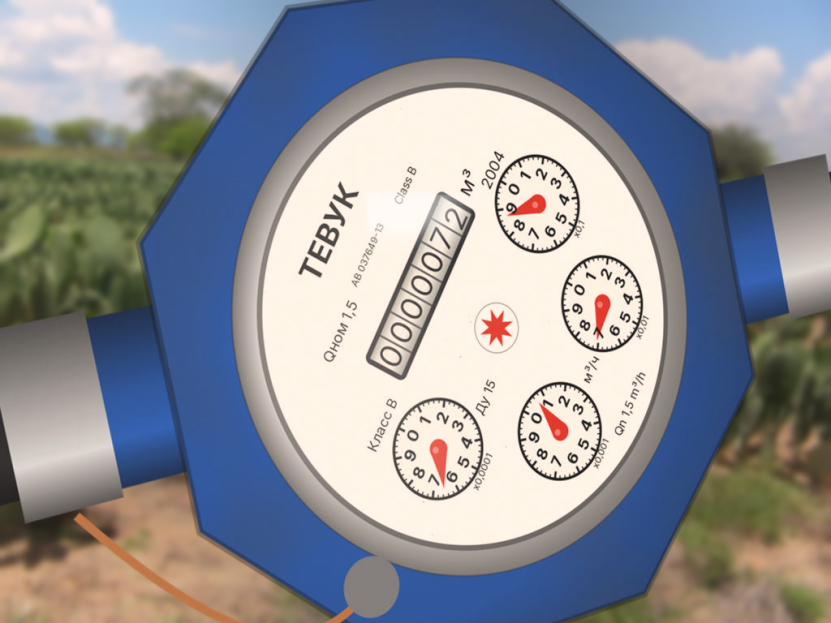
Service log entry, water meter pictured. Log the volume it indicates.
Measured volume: 71.8706 m³
